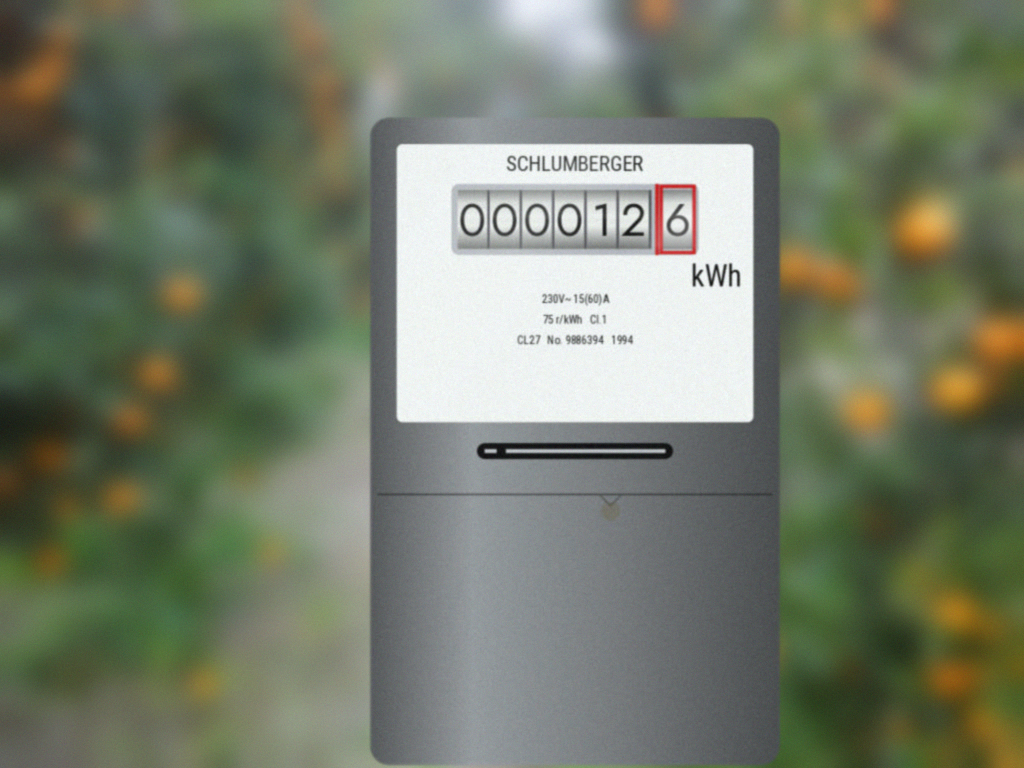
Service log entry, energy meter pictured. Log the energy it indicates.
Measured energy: 12.6 kWh
